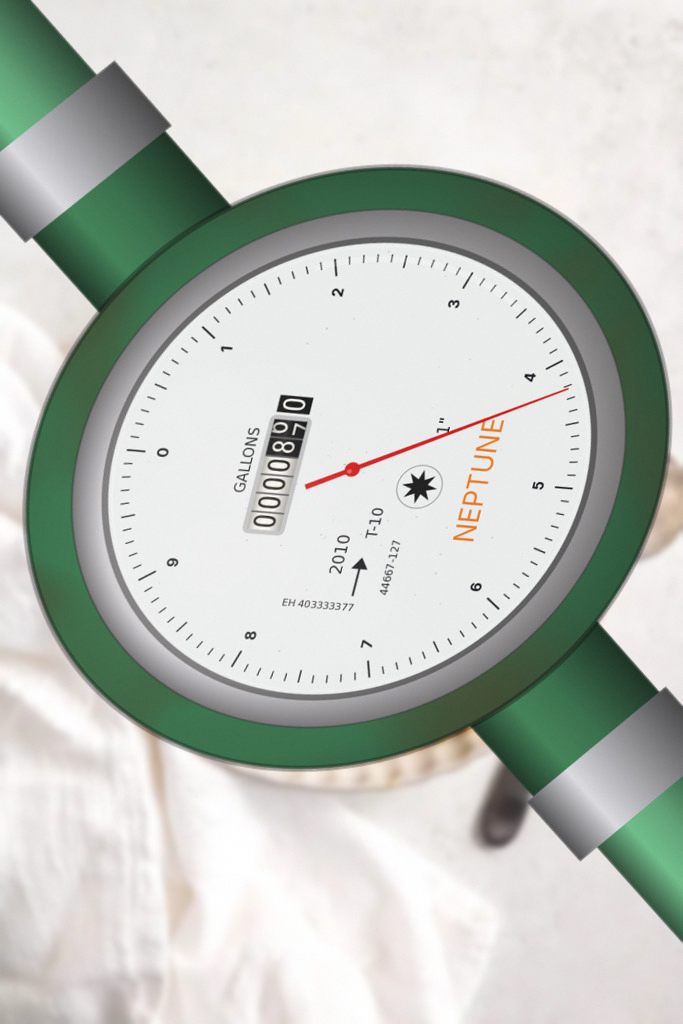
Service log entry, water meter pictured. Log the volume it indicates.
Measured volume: 864.2 gal
